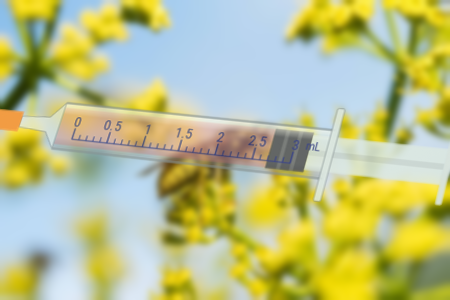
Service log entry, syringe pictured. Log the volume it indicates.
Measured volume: 2.7 mL
